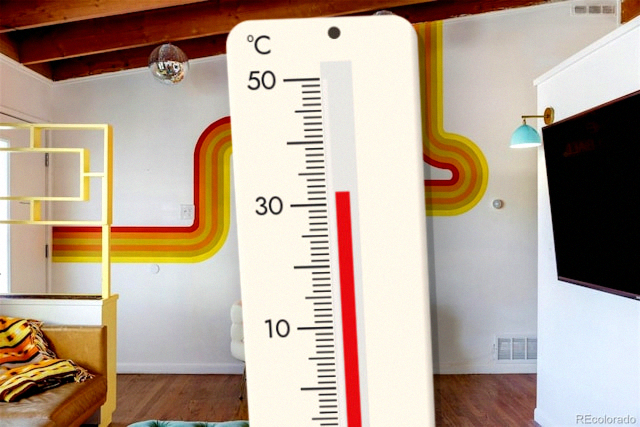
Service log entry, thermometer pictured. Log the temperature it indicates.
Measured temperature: 32 °C
